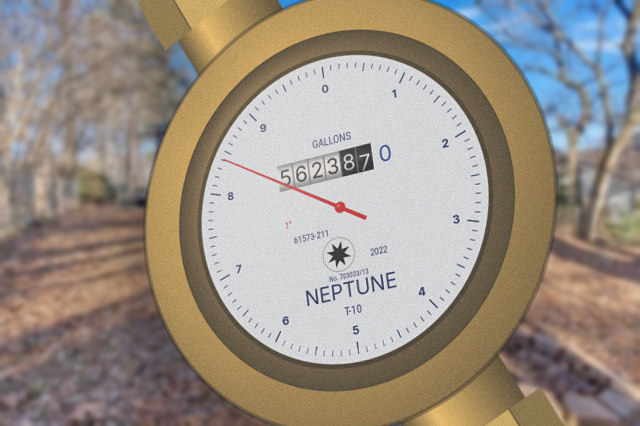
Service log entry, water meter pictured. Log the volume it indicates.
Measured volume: 5623868.4 gal
